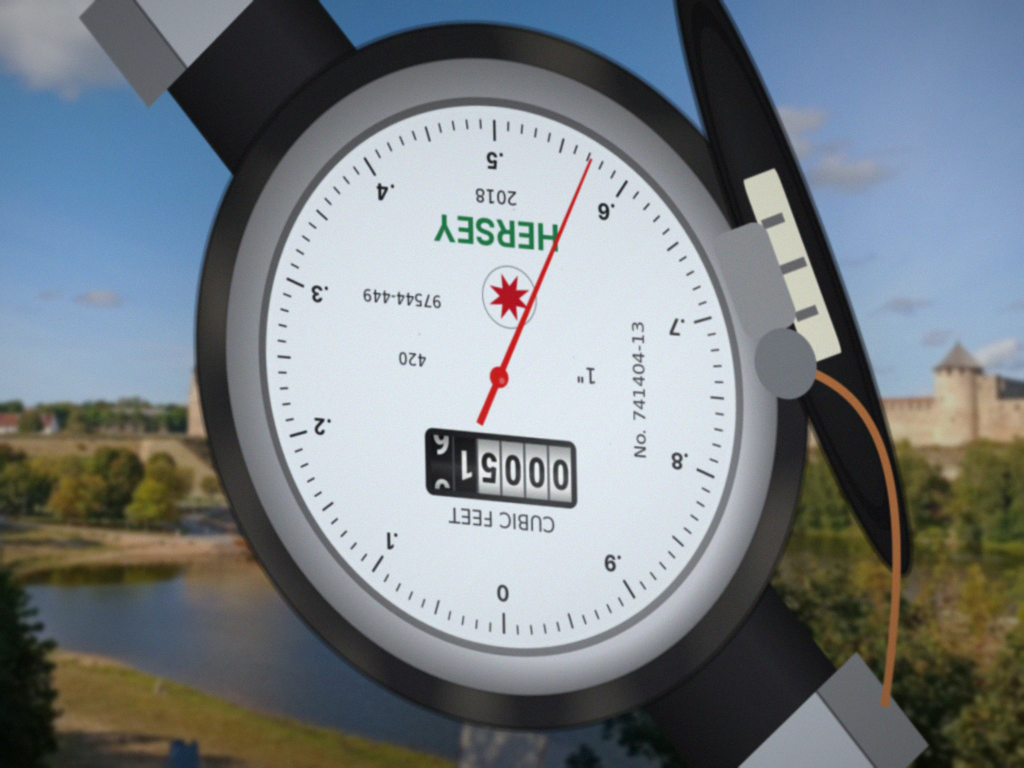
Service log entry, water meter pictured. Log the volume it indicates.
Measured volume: 515.57 ft³
